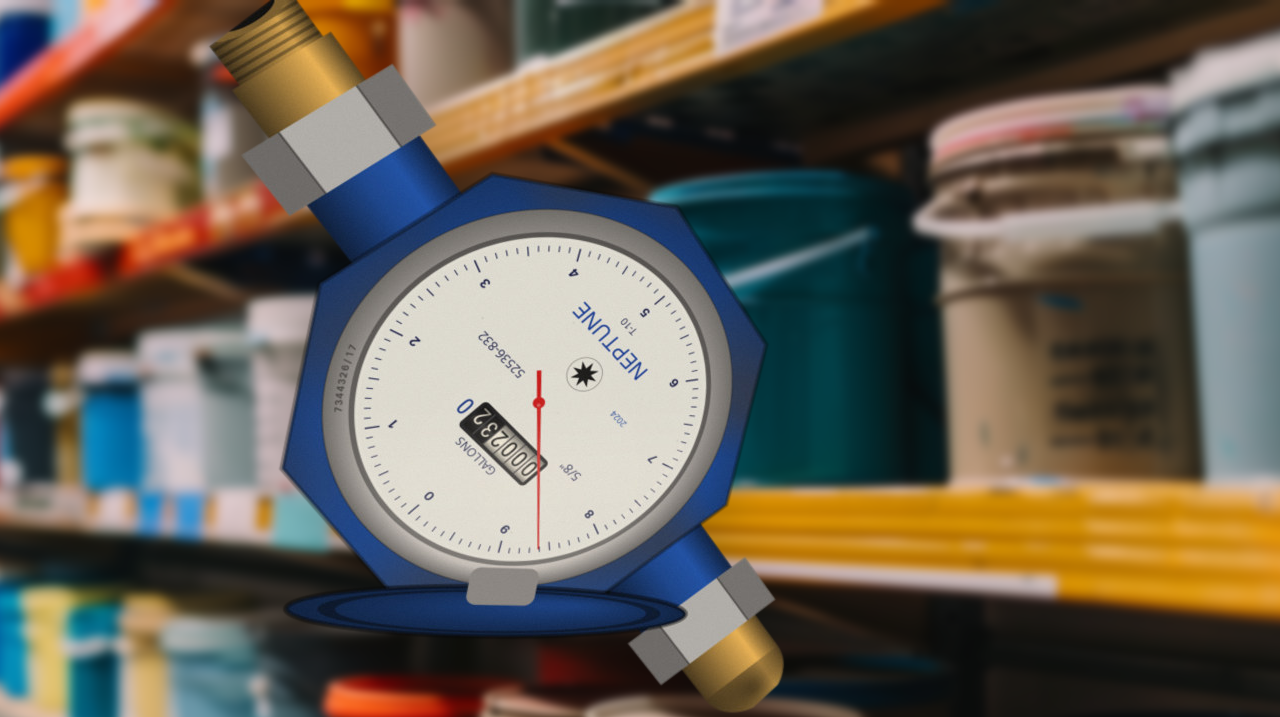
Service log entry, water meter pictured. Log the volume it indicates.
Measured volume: 2318.6 gal
